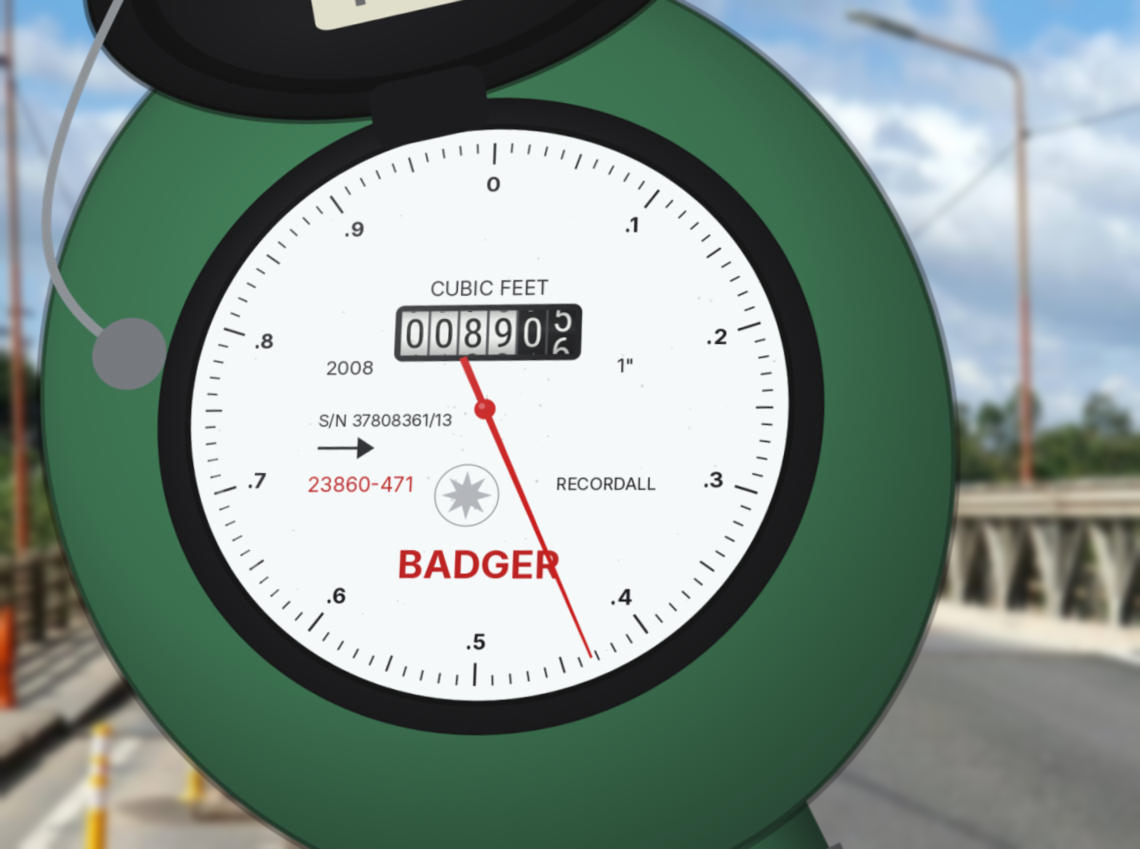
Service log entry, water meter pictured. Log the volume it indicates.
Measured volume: 8905.43 ft³
